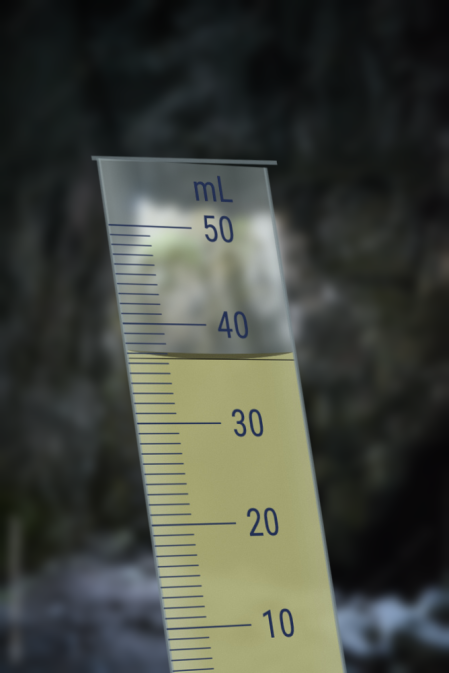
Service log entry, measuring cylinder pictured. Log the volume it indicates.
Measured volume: 36.5 mL
